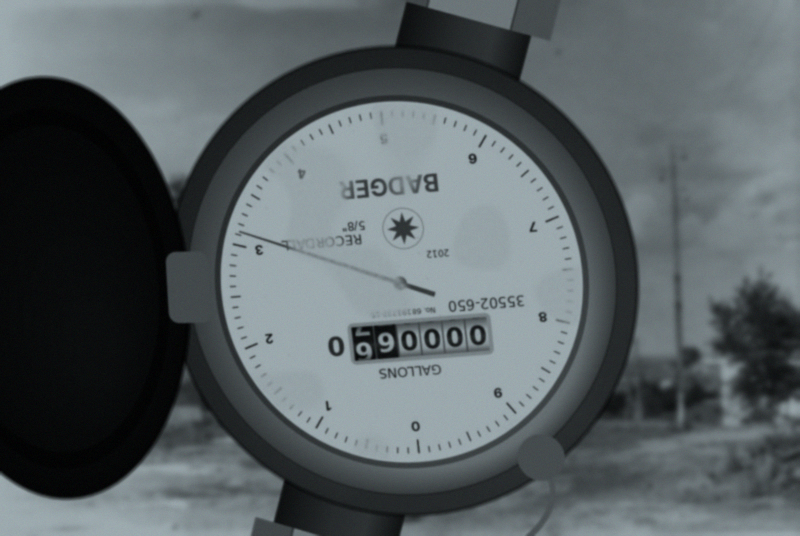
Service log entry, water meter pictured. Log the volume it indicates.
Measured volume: 663.1 gal
